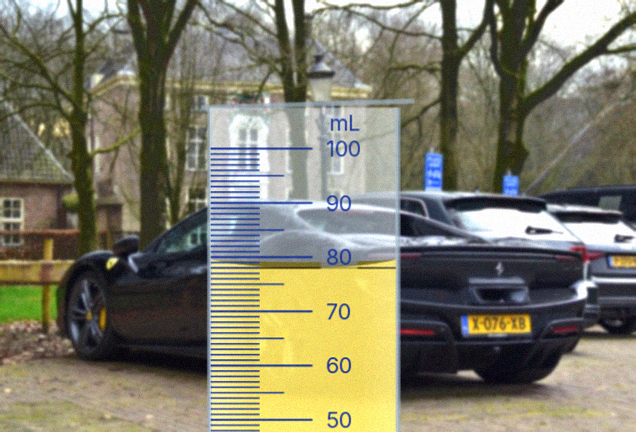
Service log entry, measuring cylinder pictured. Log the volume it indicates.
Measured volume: 78 mL
